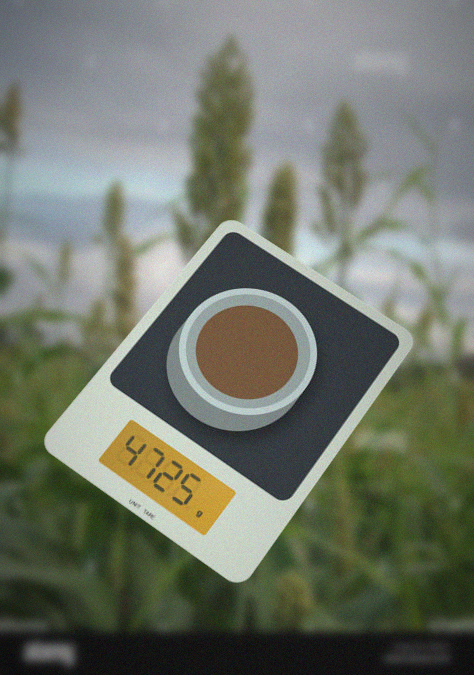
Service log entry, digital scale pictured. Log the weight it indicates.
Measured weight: 4725 g
